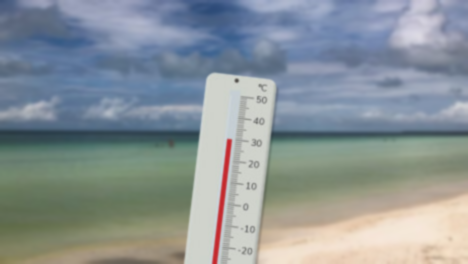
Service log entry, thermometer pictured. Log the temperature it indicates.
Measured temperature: 30 °C
